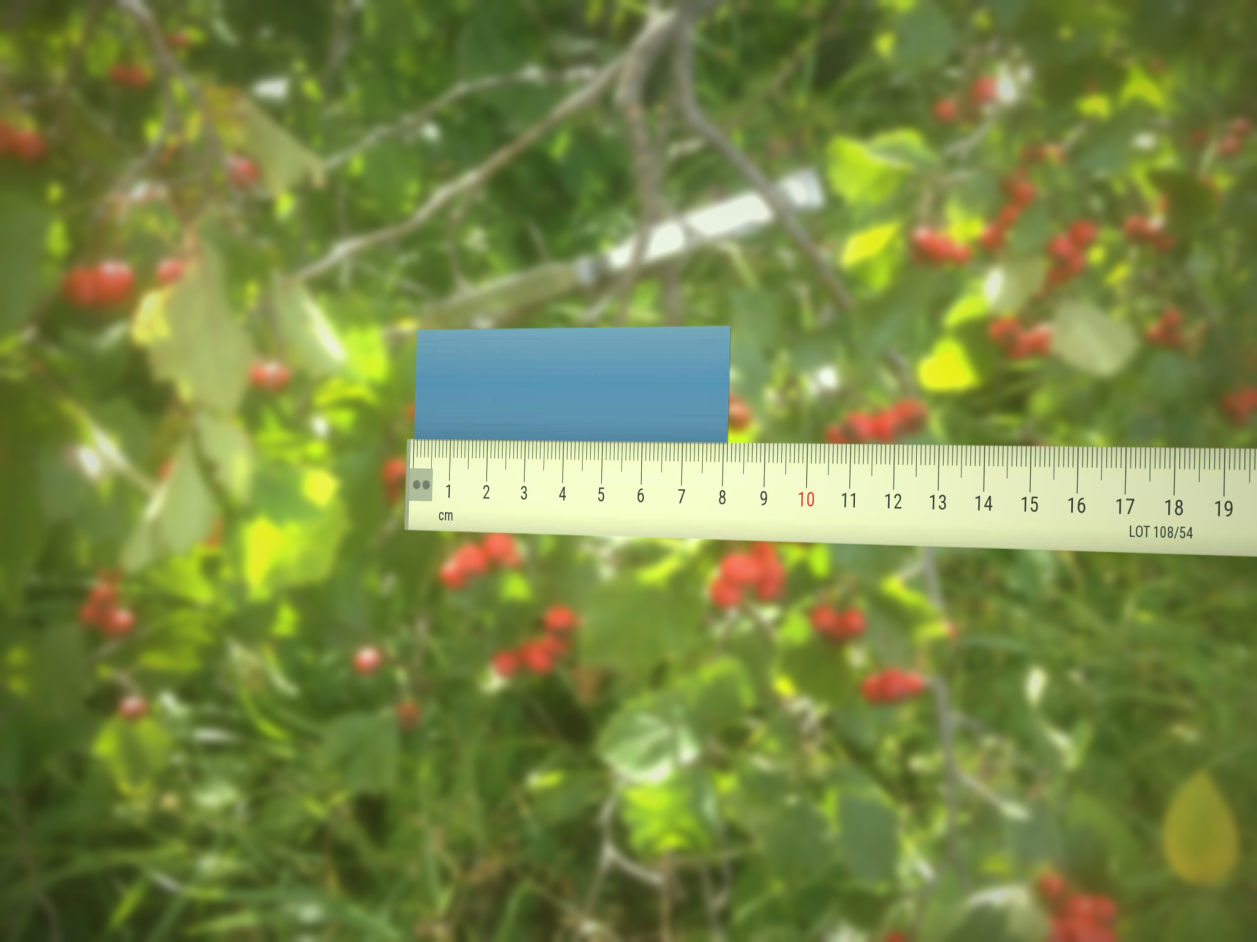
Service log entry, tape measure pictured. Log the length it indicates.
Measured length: 8.1 cm
